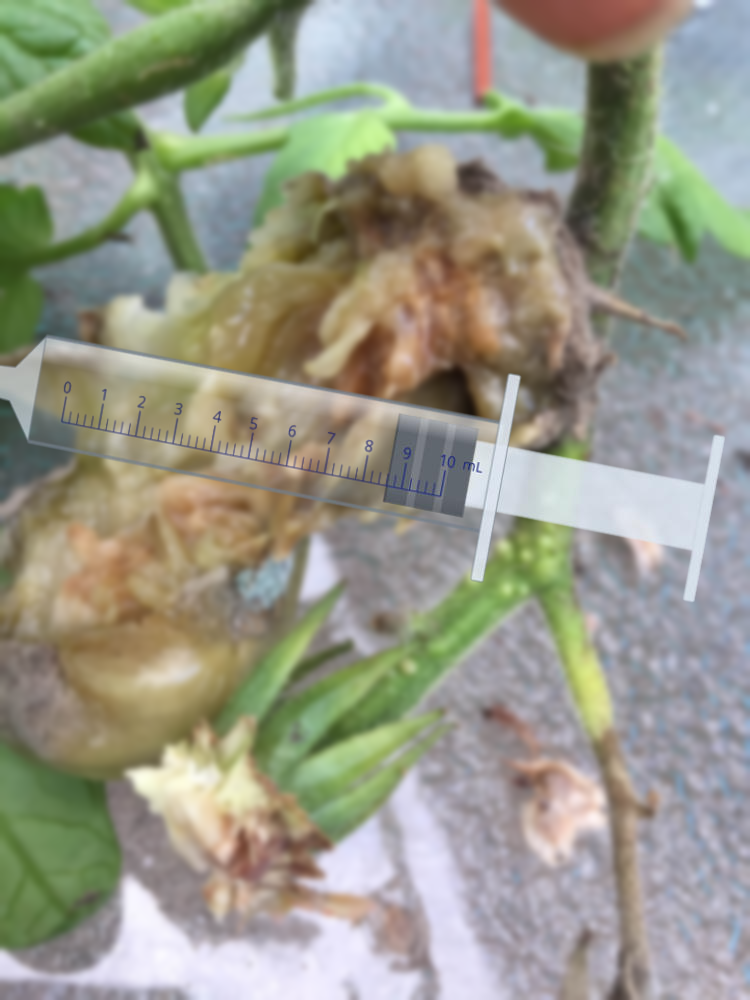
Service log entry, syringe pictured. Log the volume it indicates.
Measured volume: 8.6 mL
